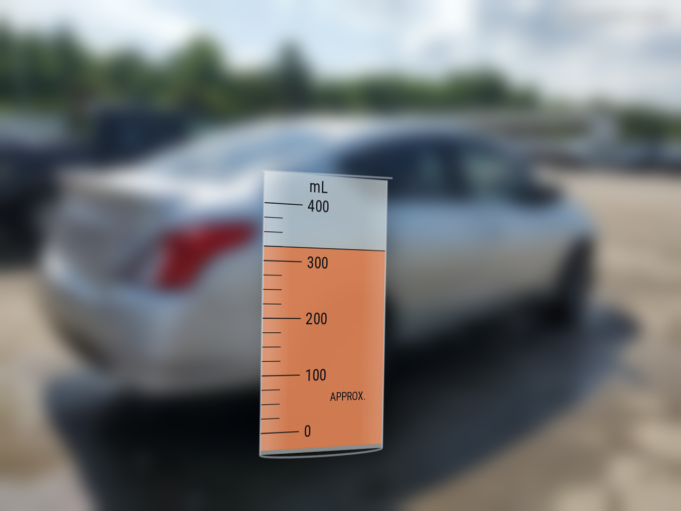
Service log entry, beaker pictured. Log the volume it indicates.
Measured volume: 325 mL
